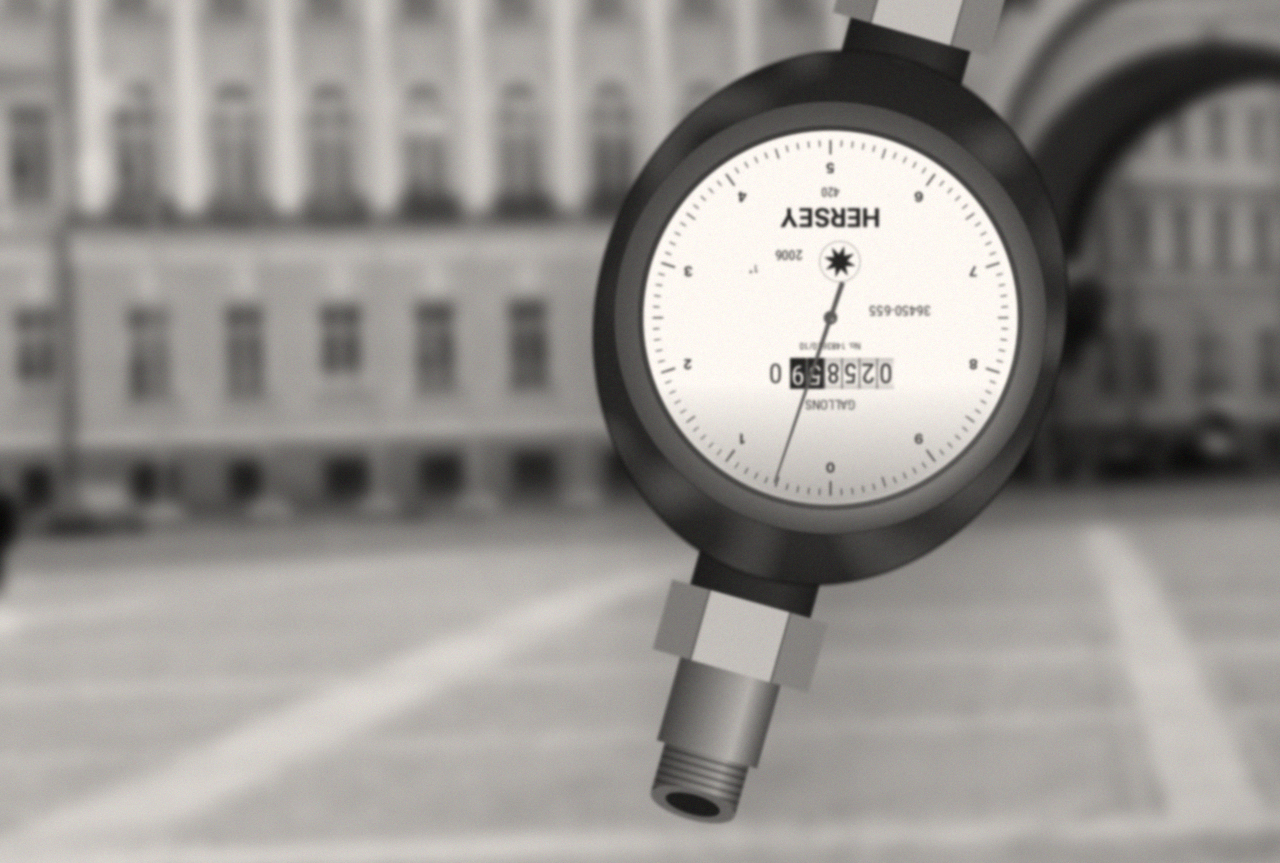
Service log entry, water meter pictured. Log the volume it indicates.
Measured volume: 258590.5 gal
